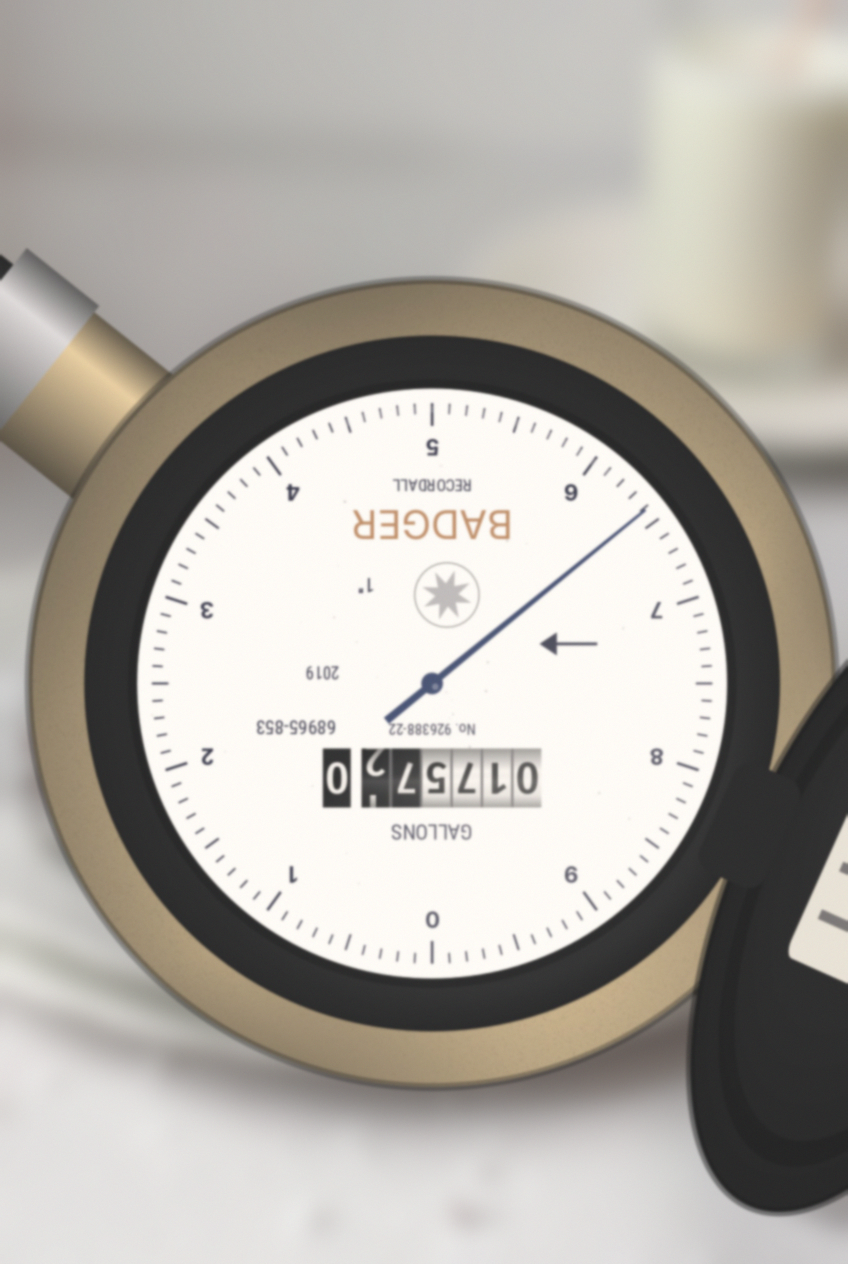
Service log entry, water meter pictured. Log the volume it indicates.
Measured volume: 175716.4 gal
